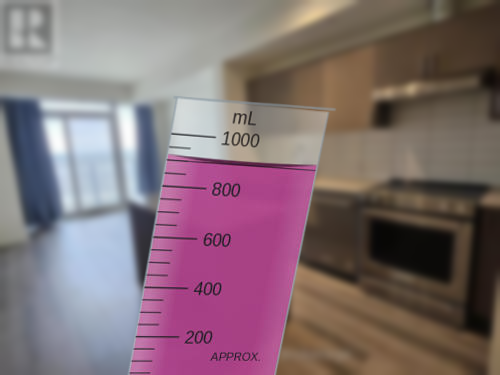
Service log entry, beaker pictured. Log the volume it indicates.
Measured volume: 900 mL
